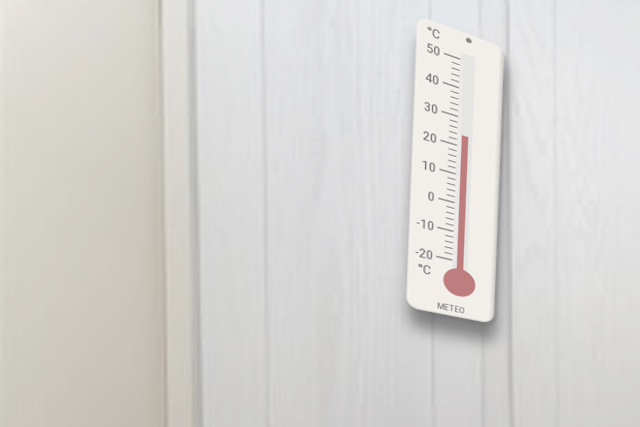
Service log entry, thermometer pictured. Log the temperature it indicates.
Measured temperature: 24 °C
